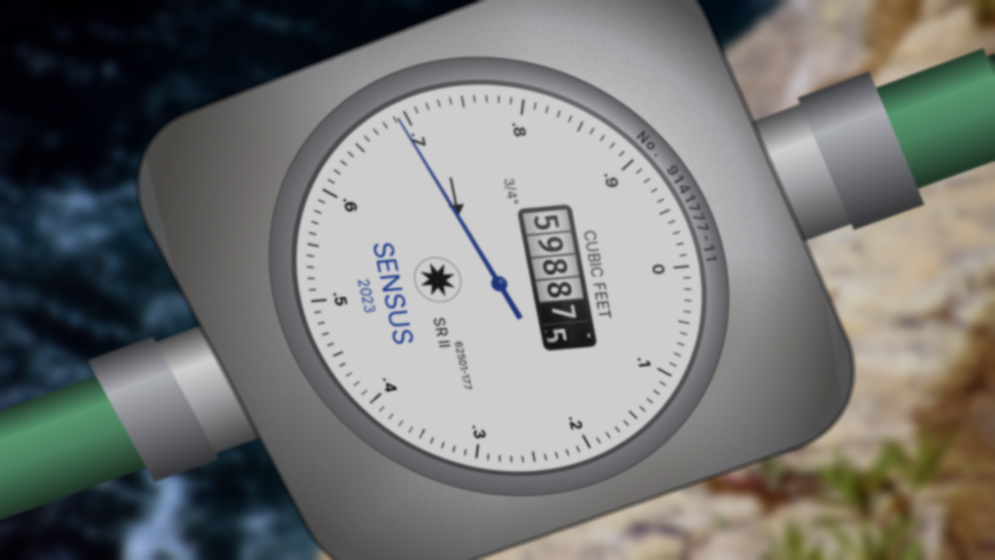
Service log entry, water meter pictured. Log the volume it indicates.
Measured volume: 598874.69 ft³
